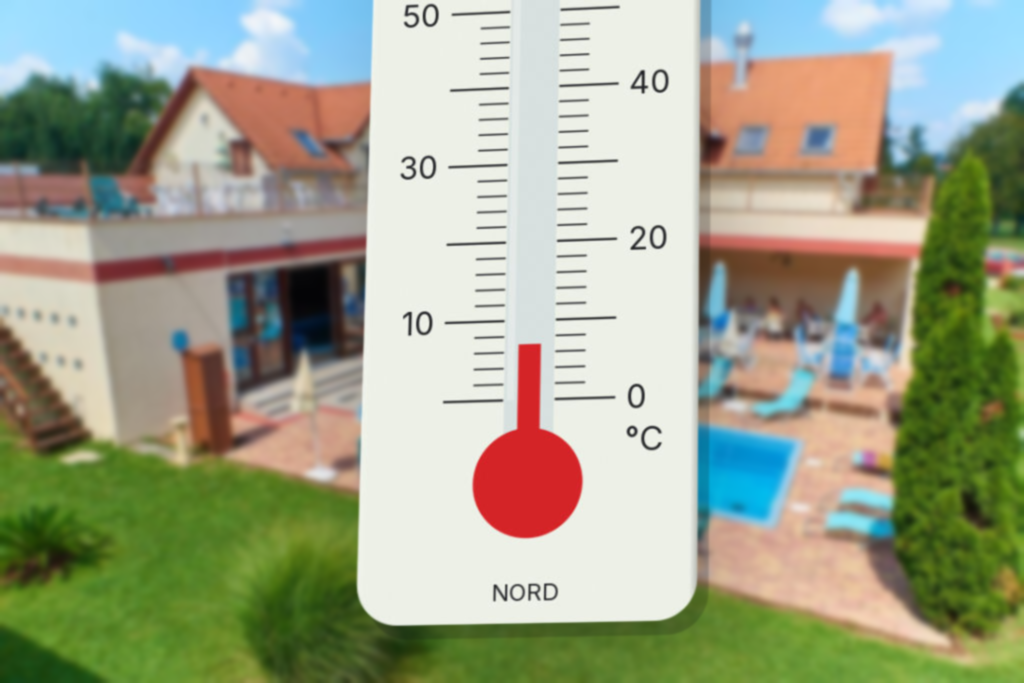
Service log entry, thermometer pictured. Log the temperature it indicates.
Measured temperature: 7 °C
